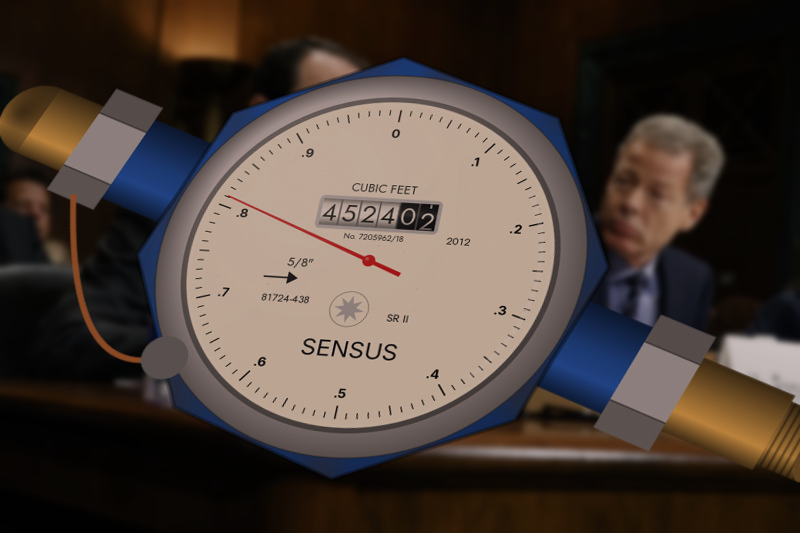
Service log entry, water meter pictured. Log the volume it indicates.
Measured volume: 452401.81 ft³
